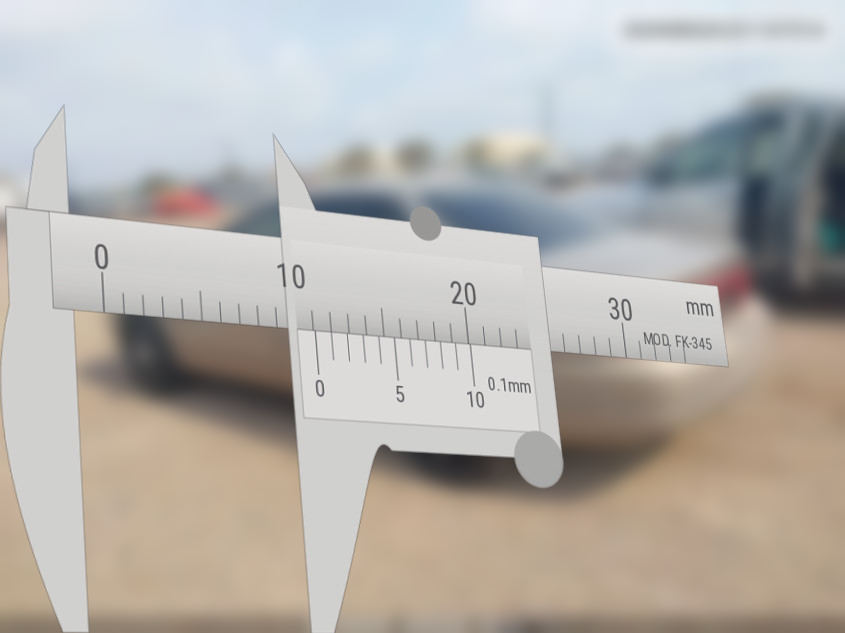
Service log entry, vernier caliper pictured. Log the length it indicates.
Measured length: 11.1 mm
